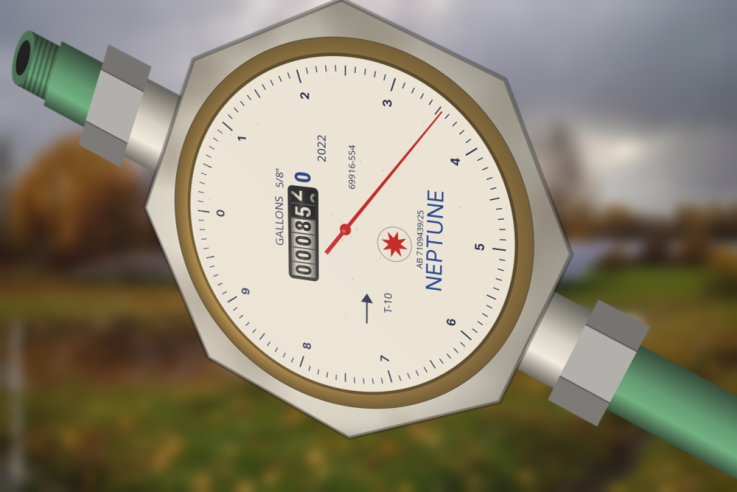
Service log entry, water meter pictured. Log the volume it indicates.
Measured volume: 8523.5 gal
